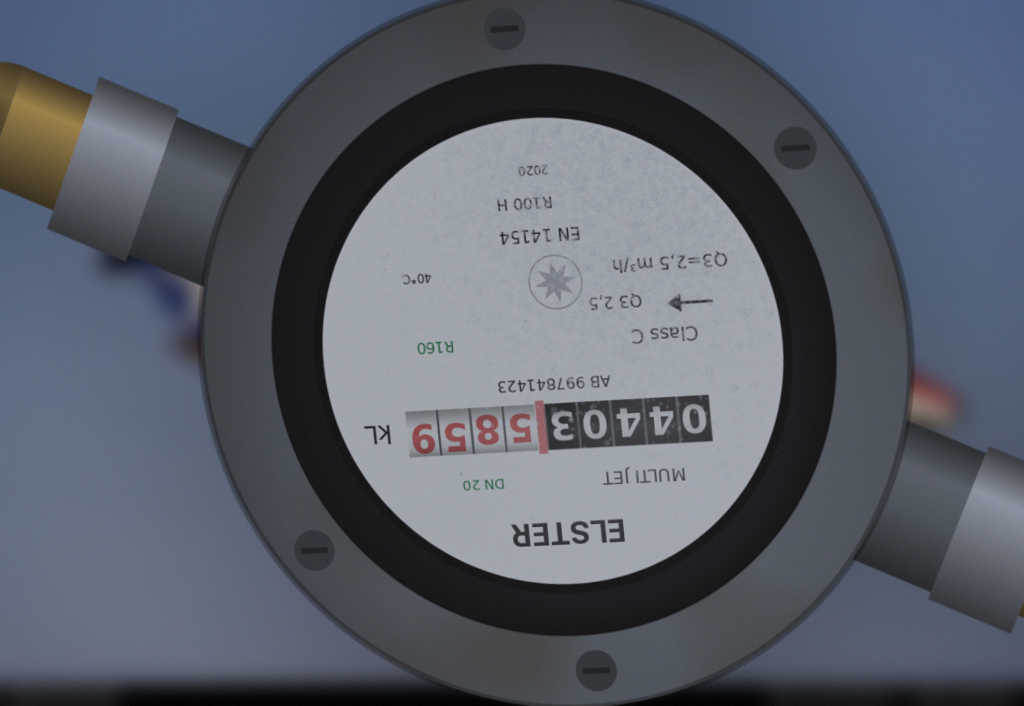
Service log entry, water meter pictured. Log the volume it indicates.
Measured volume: 4403.5859 kL
